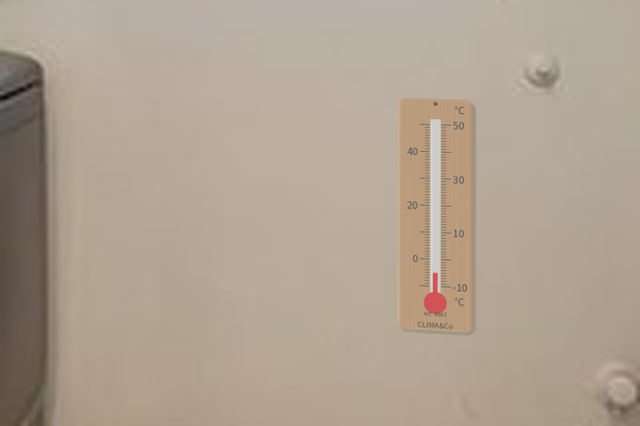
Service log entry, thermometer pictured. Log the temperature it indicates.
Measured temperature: -5 °C
